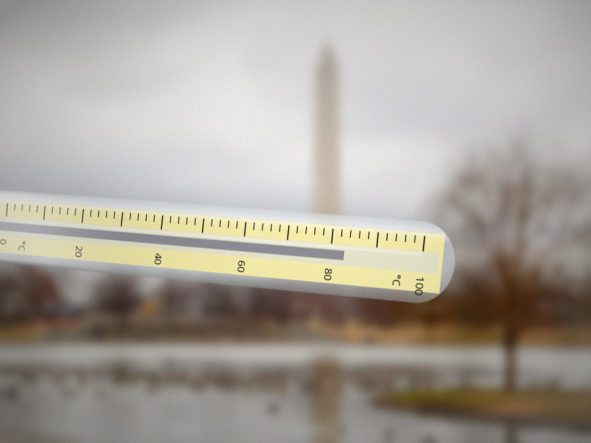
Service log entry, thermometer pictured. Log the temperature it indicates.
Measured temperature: 83 °C
